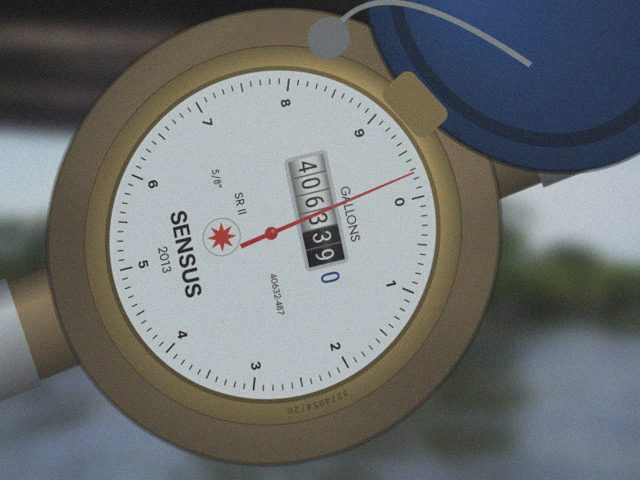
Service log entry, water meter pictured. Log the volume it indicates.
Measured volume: 4063389.7 gal
